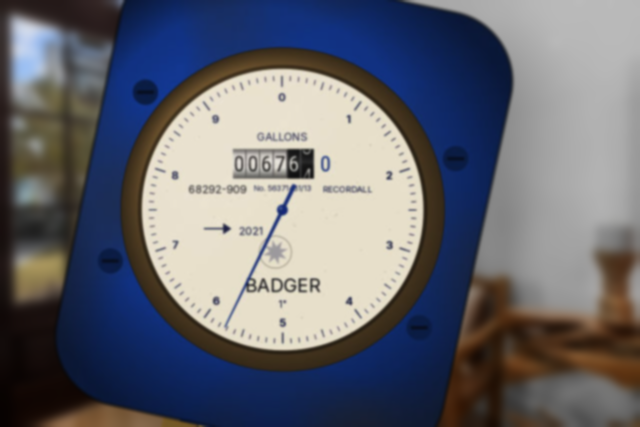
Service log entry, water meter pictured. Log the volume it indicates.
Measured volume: 67635.7 gal
